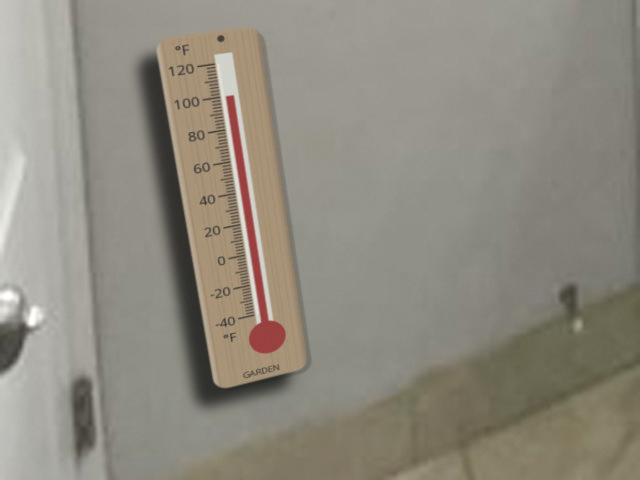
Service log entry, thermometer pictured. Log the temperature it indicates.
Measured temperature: 100 °F
